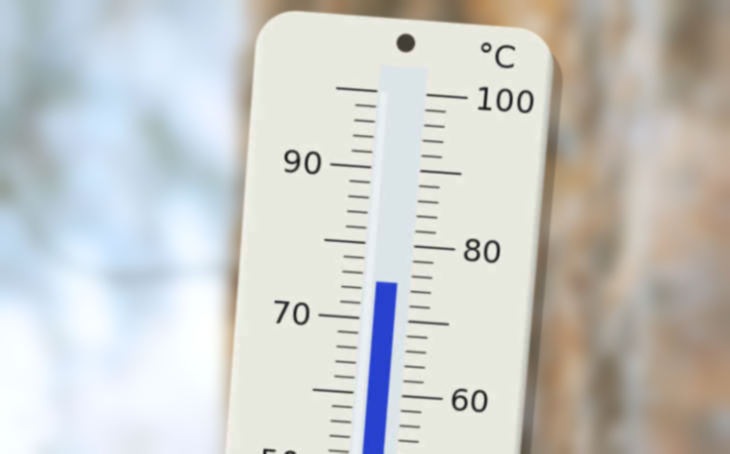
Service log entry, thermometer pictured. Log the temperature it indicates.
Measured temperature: 75 °C
